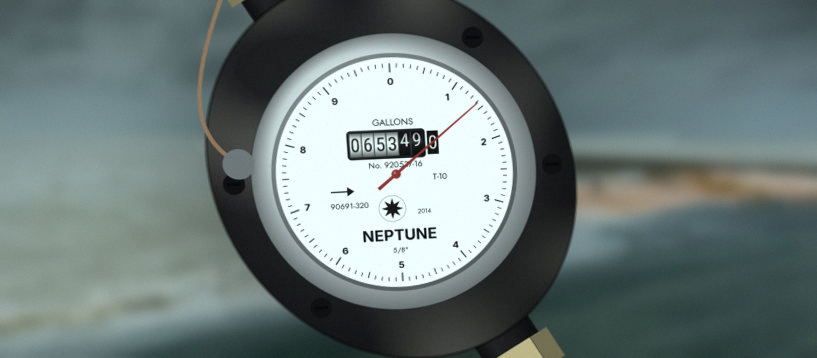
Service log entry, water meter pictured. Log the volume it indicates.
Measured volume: 653491.4 gal
